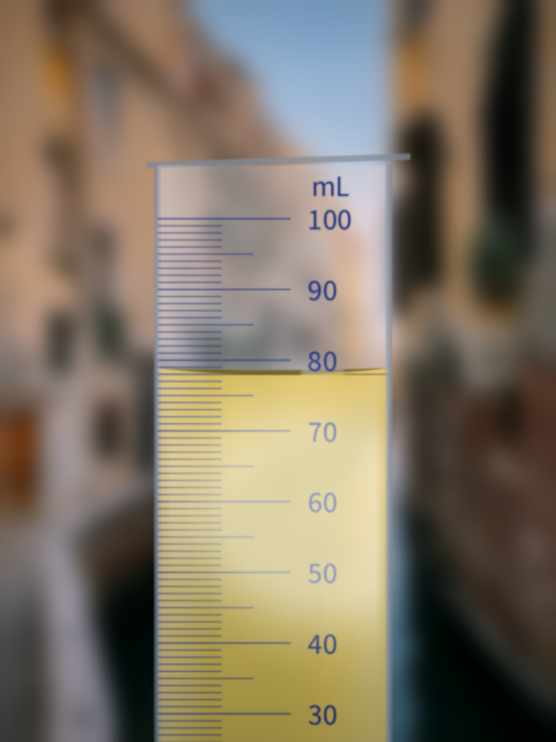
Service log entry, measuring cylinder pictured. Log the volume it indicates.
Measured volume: 78 mL
